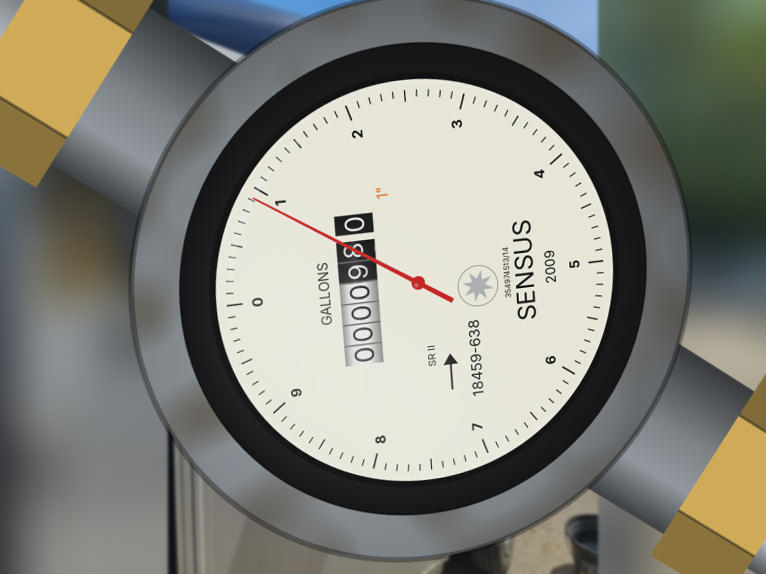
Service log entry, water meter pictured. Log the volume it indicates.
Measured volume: 980.9 gal
